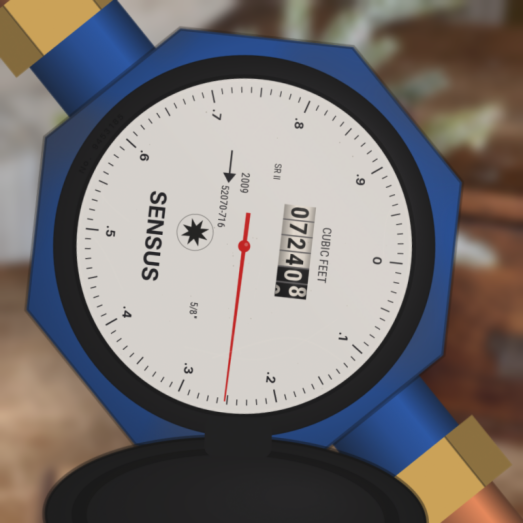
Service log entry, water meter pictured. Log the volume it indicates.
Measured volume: 72408.25 ft³
